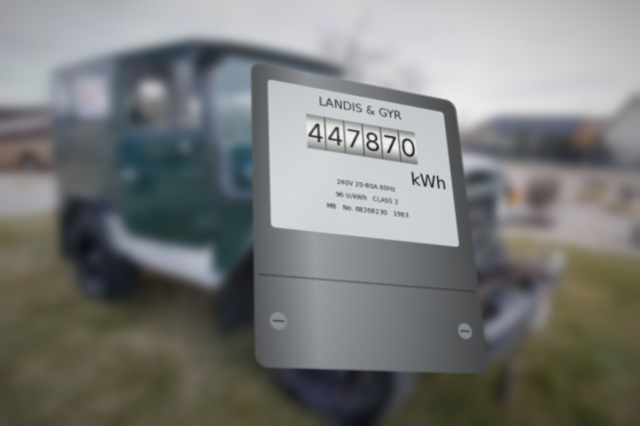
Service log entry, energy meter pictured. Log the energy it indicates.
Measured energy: 447870 kWh
